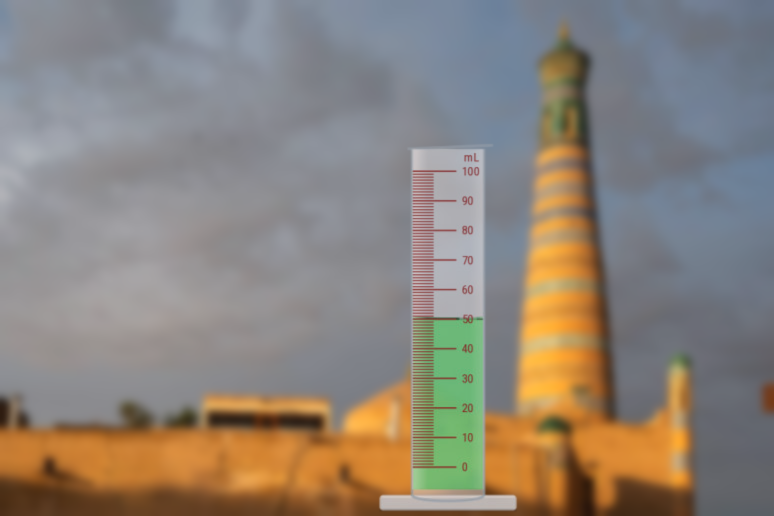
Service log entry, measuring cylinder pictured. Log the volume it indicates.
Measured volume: 50 mL
